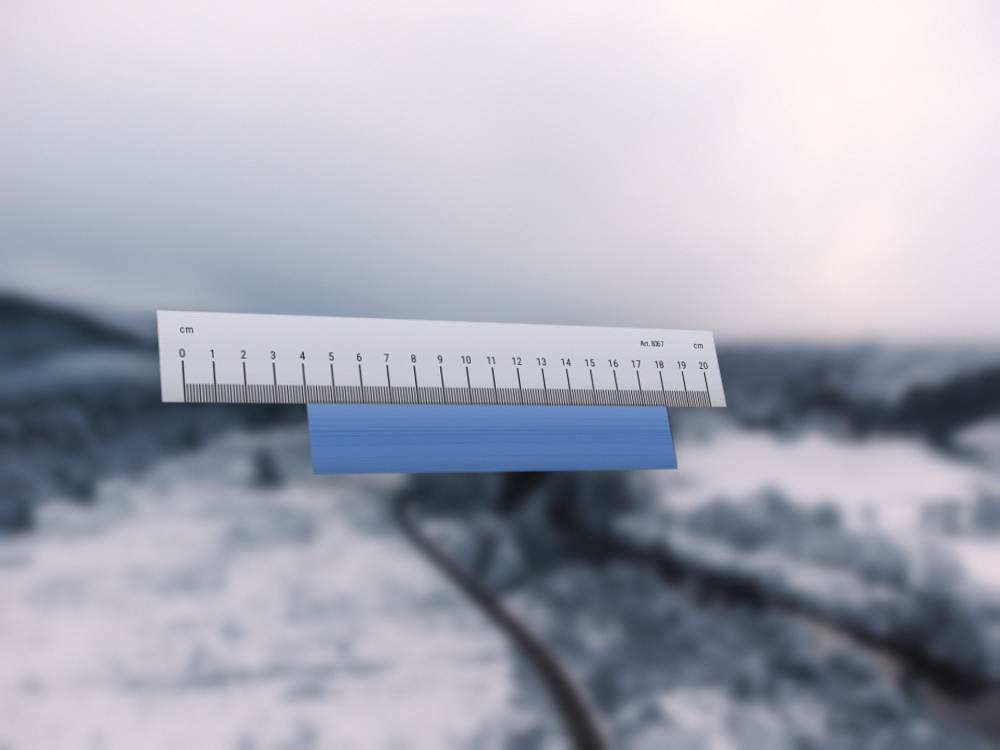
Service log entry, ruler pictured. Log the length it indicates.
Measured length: 14 cm
